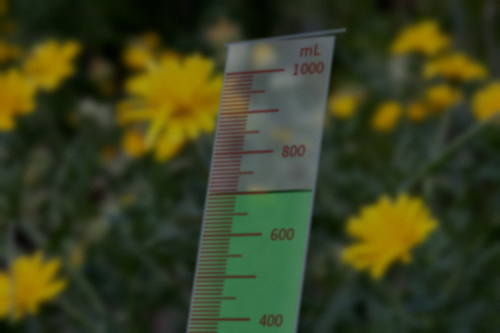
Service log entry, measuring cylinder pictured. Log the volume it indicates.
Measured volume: 700 mL
